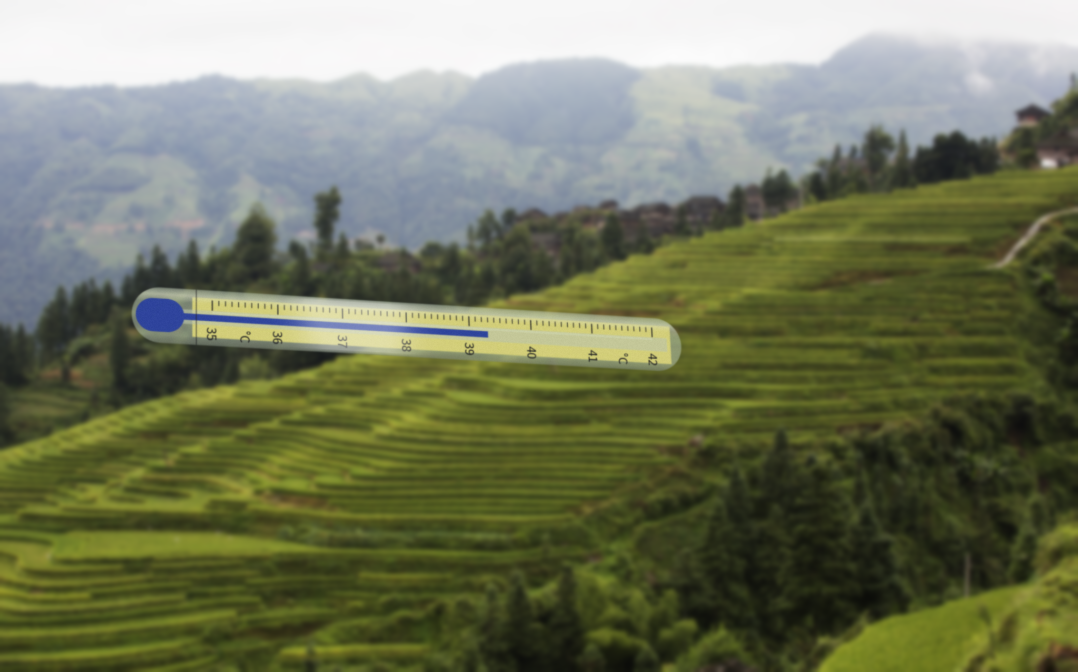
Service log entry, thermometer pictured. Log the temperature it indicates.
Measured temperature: 39.3 °C
